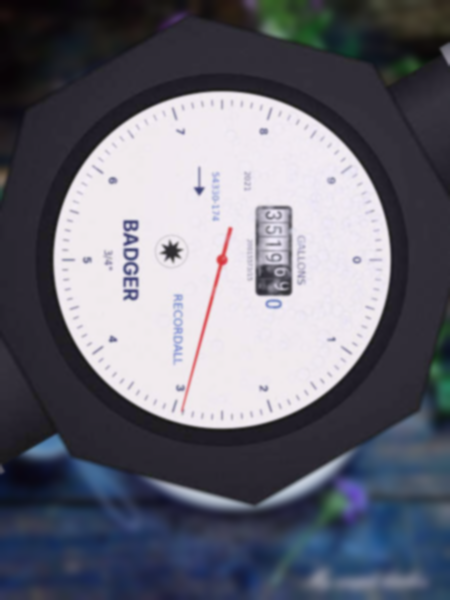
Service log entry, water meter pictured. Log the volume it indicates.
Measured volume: 3519692.9 gal
